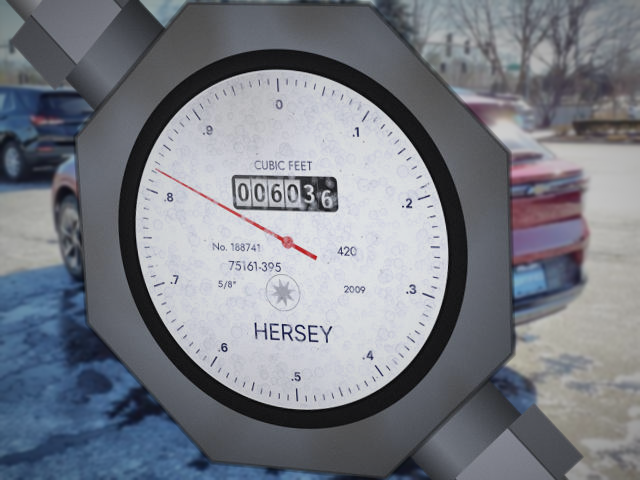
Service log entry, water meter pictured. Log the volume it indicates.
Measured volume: 6035.82 ft³
